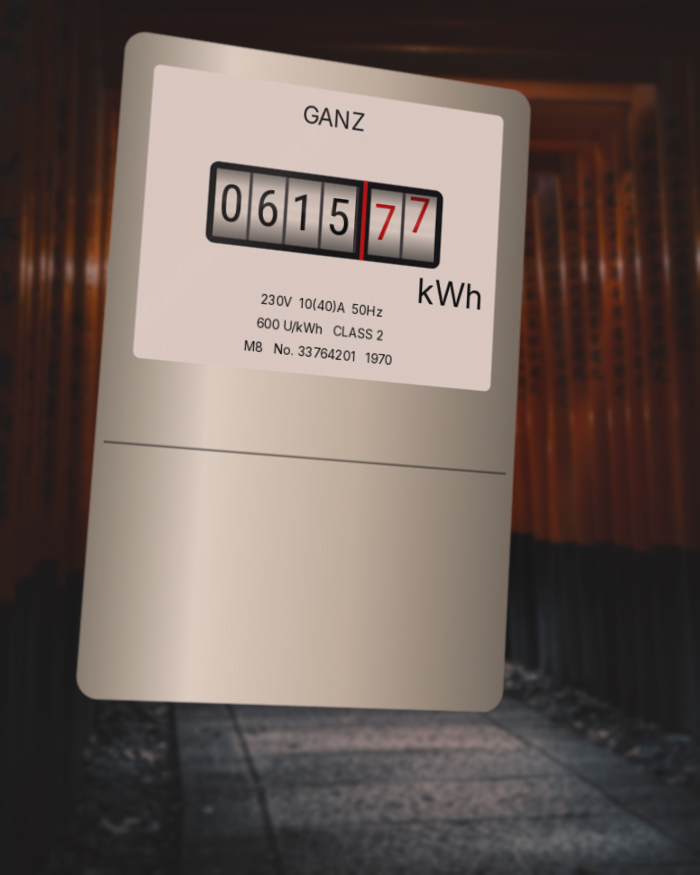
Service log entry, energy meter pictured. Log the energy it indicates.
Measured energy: 615.77 kWh
